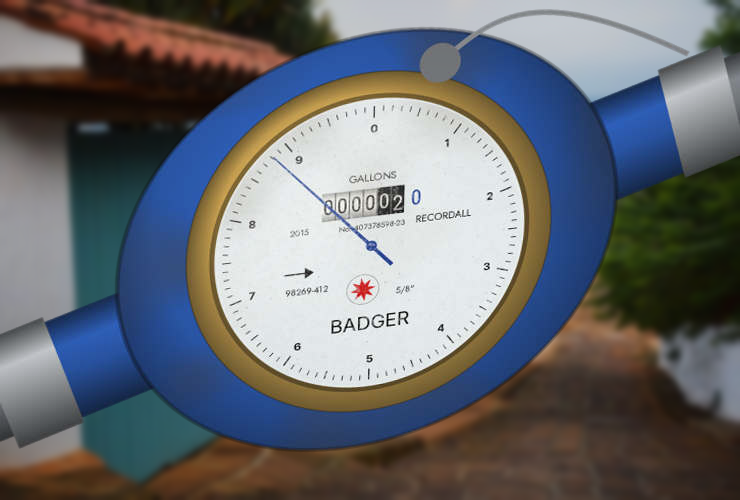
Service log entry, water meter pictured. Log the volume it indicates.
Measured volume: 18.8 gal
